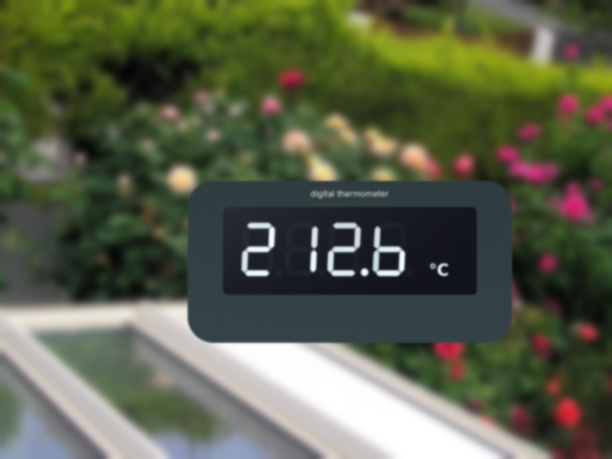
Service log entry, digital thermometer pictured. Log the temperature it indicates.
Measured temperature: 212.6 °C
